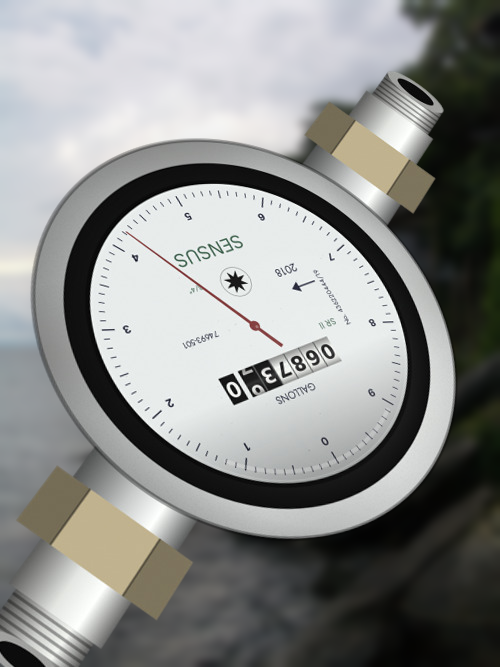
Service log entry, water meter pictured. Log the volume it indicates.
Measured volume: 687364.2 gal
